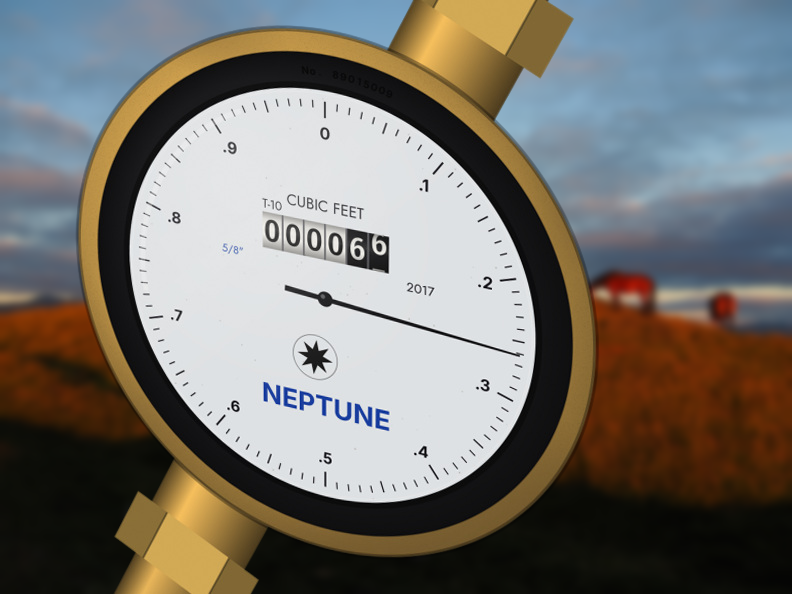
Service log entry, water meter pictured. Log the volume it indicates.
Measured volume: 66.26 ft³
